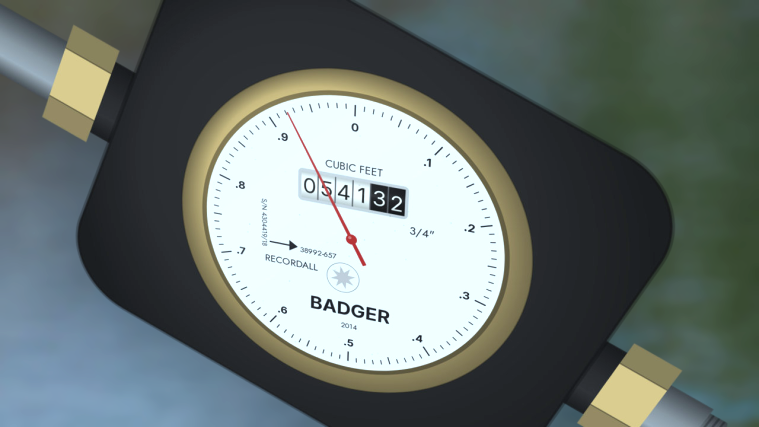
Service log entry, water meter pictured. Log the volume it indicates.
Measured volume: 54131.92 ft³
